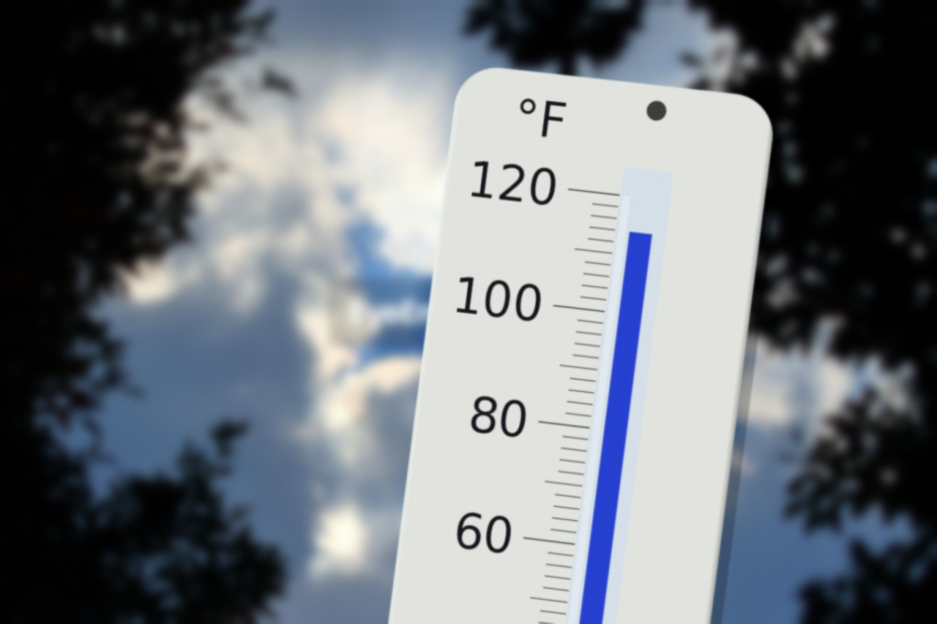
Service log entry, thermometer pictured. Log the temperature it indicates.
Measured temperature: 114 °F
